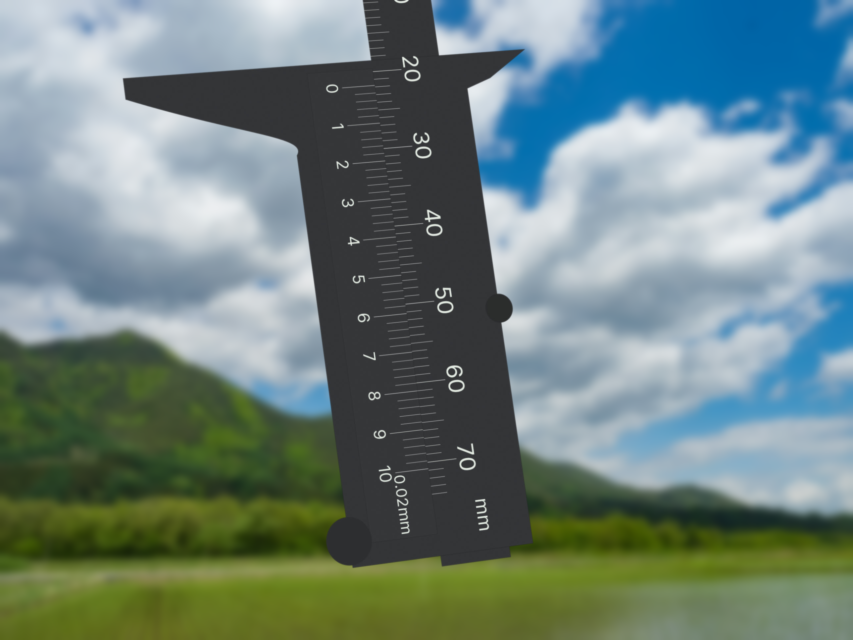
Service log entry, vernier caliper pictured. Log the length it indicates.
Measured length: 21.8 mm
